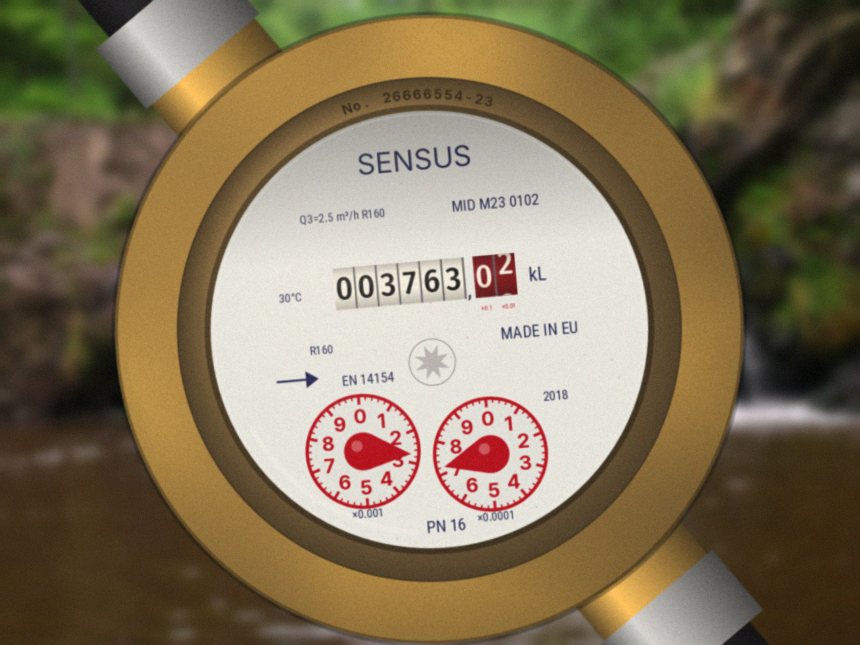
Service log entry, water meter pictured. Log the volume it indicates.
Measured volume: 3763.0227 kL
